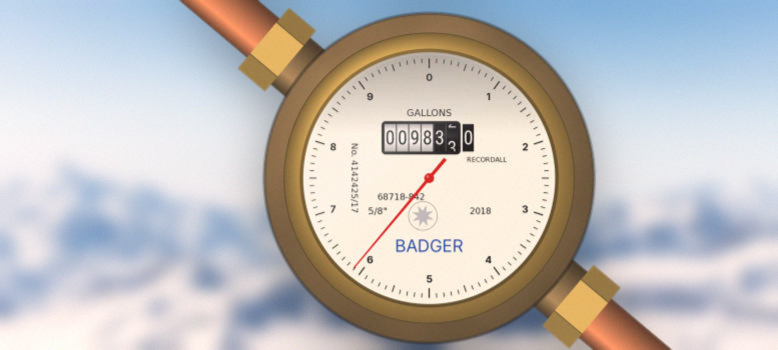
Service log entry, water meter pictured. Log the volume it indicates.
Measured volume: 98326.1 gal
